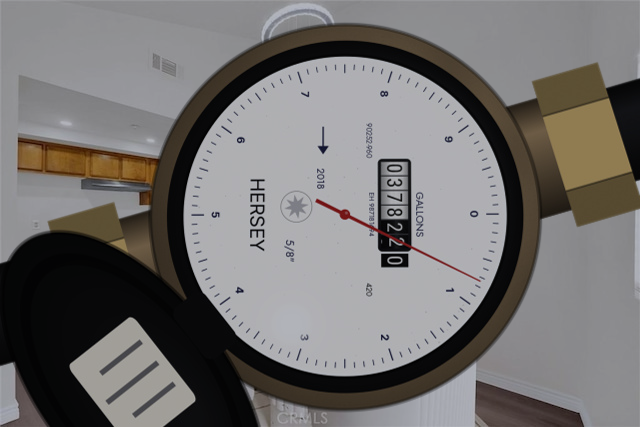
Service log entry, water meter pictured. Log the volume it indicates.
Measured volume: 378220.7 gal
